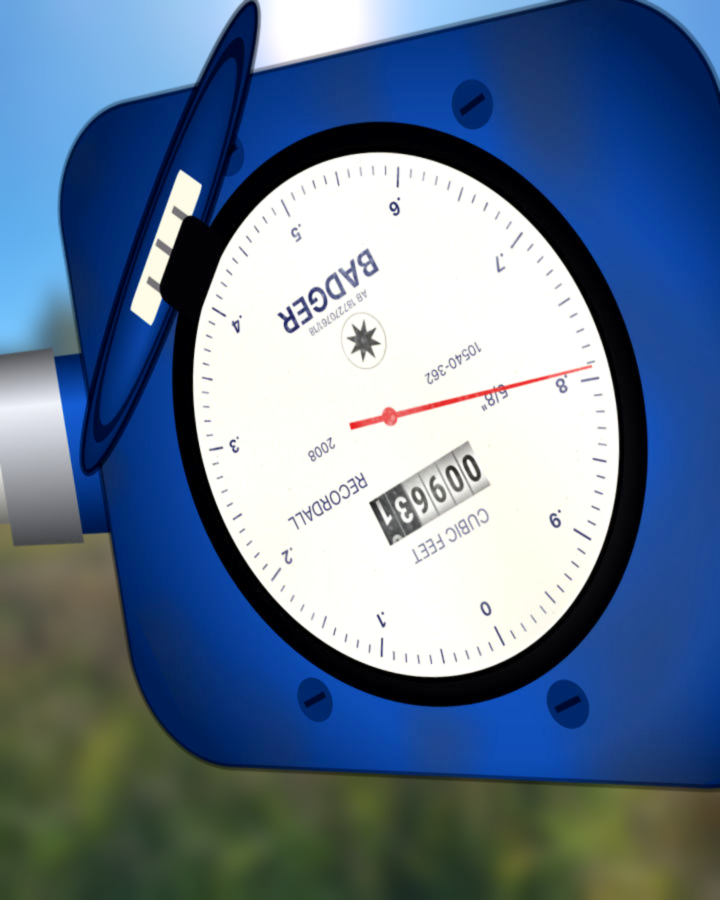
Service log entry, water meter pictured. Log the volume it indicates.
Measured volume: 9630.79 ft³
